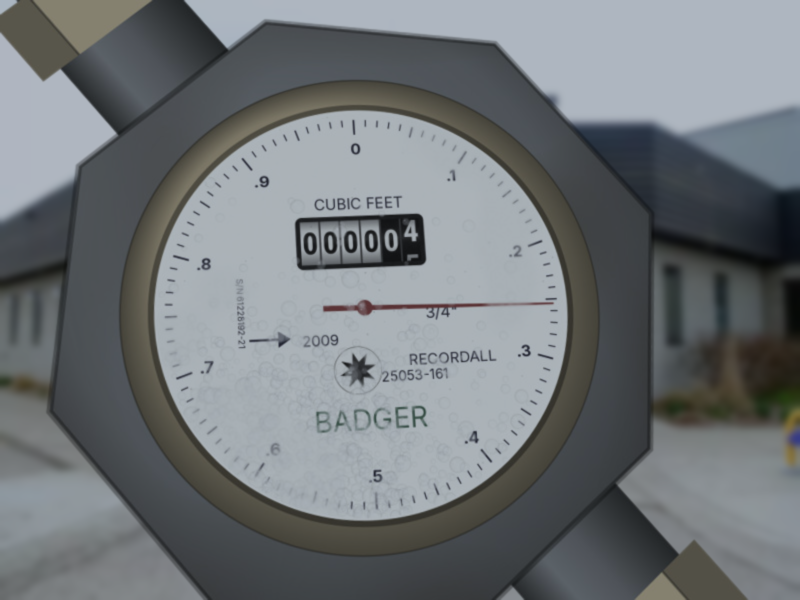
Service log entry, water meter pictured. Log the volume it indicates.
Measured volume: 4.25 ft³
